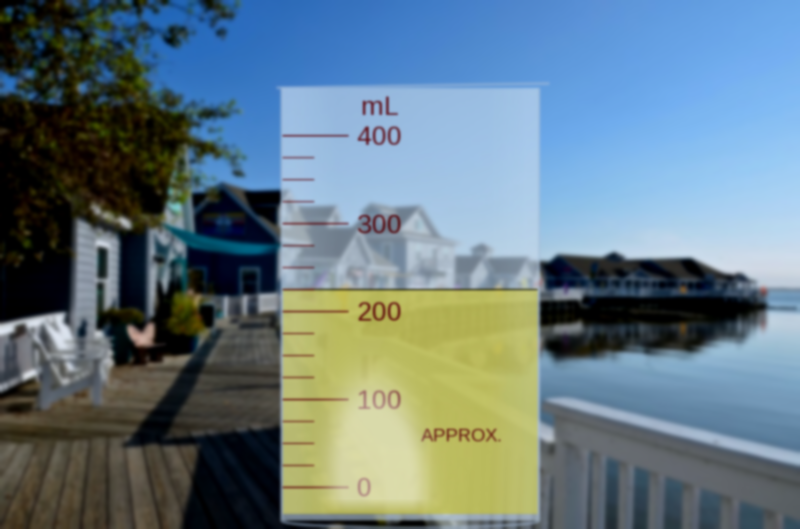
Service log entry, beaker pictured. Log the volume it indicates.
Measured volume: 225 mL
